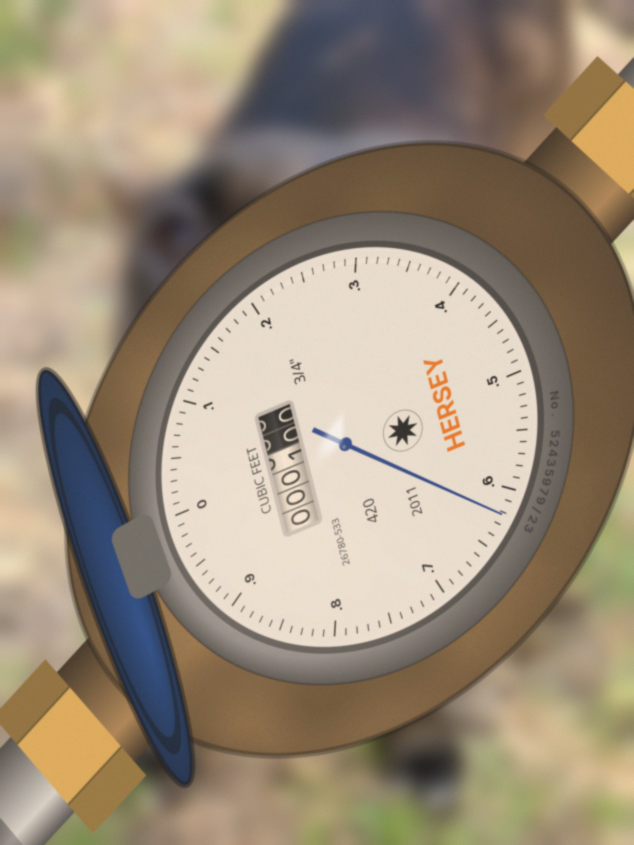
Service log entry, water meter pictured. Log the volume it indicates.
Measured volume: 99.62 ft³
